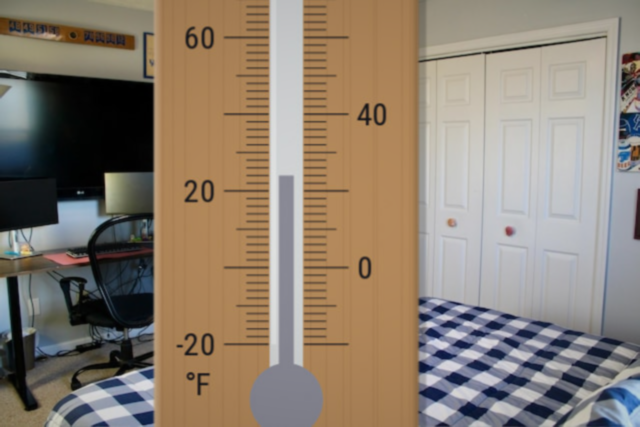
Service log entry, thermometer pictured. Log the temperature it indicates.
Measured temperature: 24 °F
